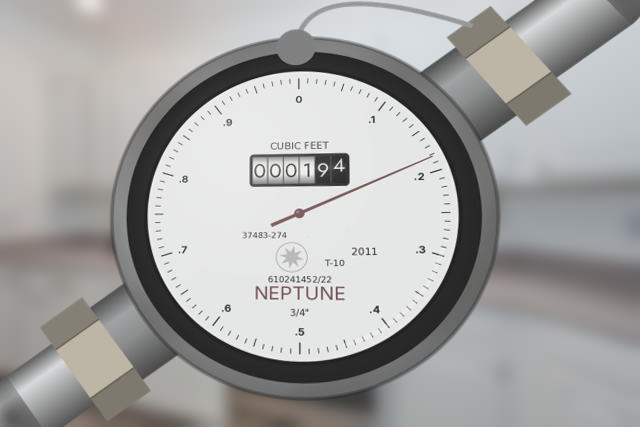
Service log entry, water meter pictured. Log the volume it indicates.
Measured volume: 194.18 ft³
